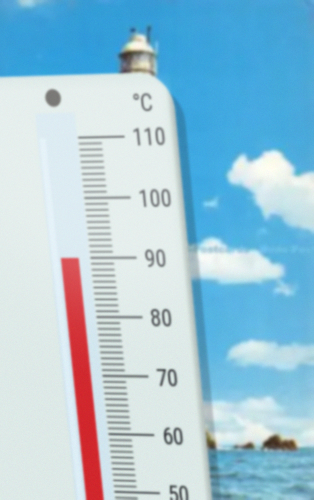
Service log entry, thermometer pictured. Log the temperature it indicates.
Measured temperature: 90 °C
